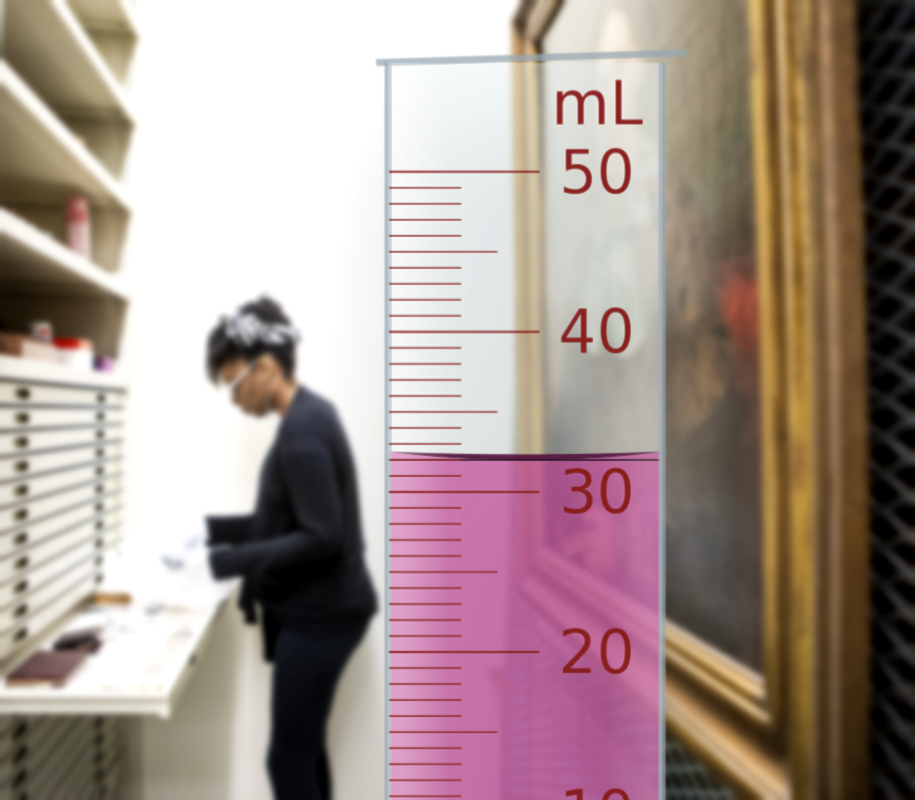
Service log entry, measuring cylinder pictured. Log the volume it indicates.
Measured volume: 32 mL
